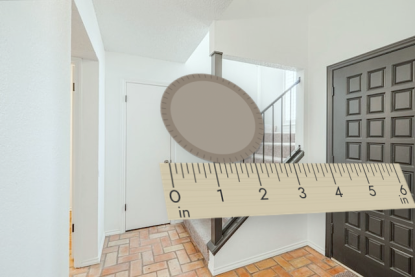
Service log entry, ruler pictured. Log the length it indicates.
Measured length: 2.5 in
